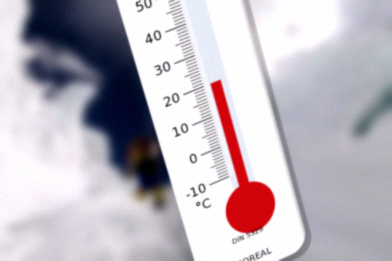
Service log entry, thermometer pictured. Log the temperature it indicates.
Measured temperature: 20 °C
